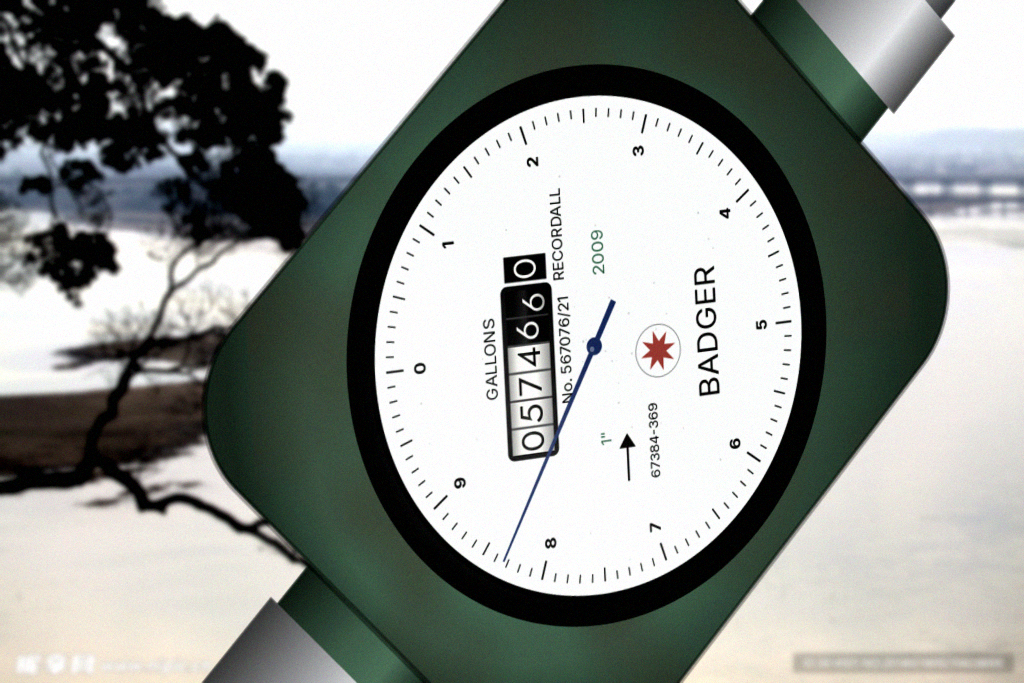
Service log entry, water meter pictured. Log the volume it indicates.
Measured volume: 574658.3 gal
